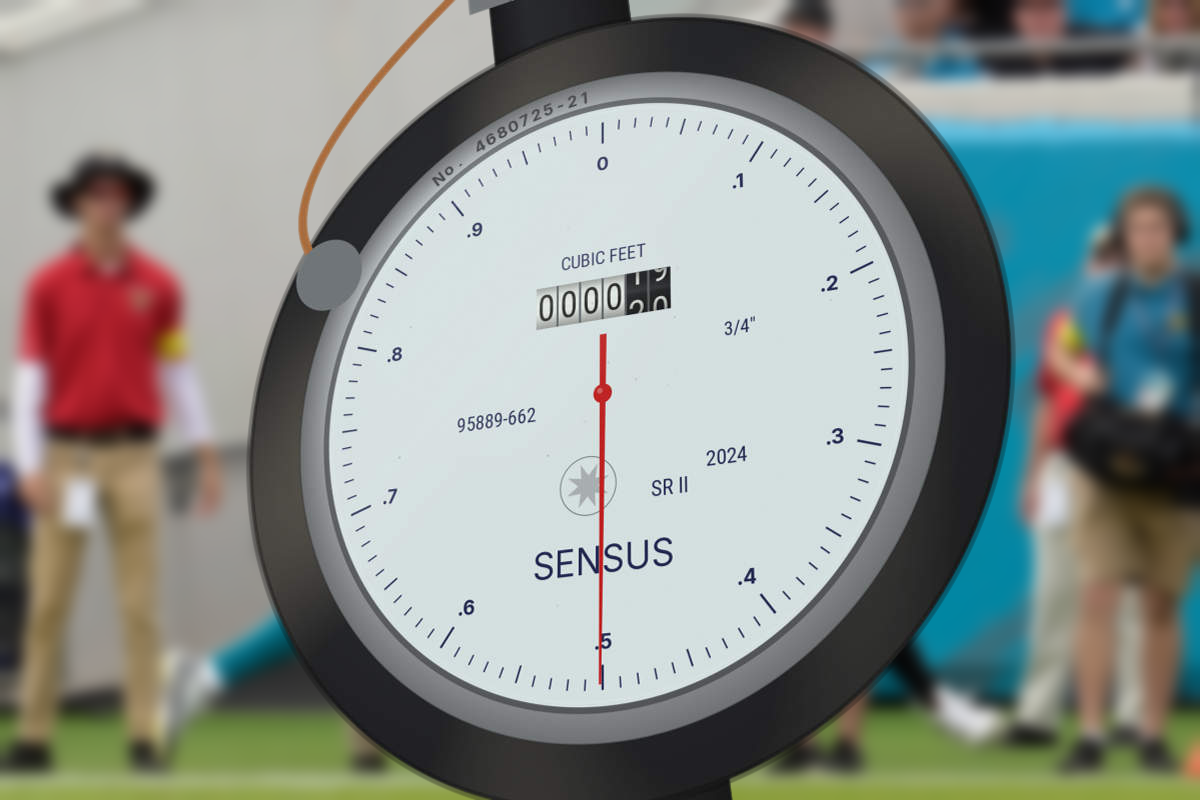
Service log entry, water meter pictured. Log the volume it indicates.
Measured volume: 19.50 ft³
